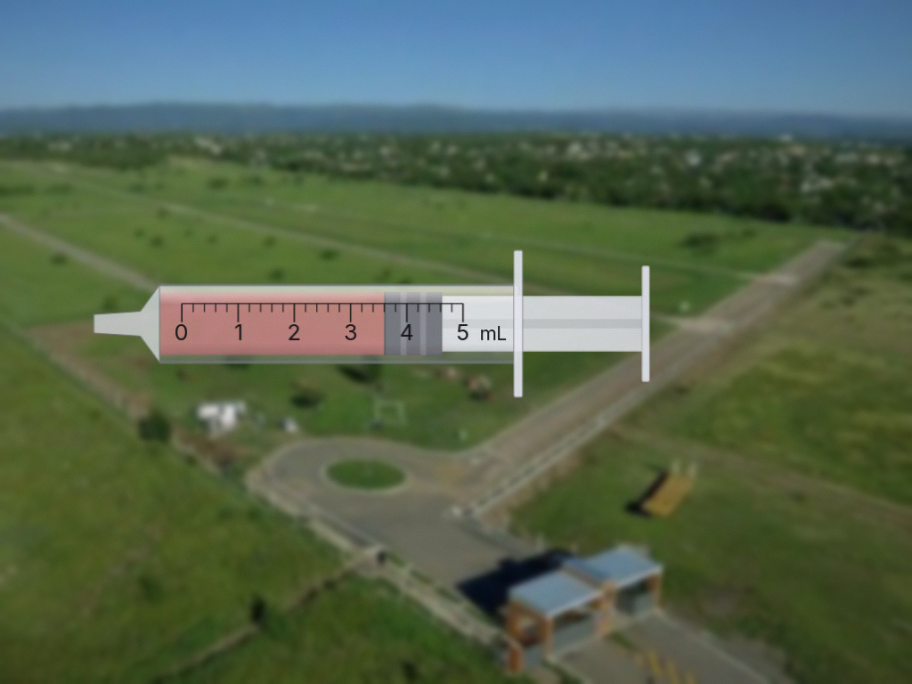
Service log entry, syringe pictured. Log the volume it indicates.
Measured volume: 3.6 mL
